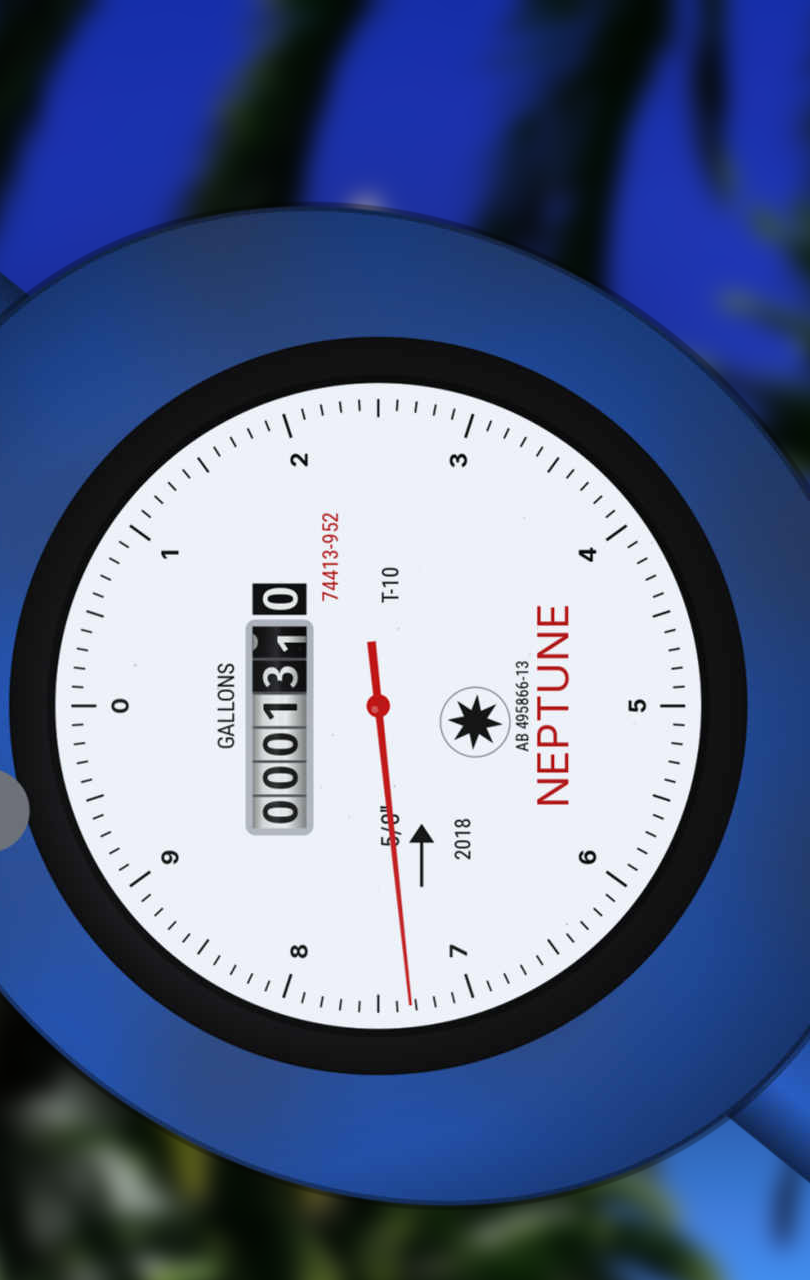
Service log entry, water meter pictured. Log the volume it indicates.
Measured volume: 1307.3 gal
